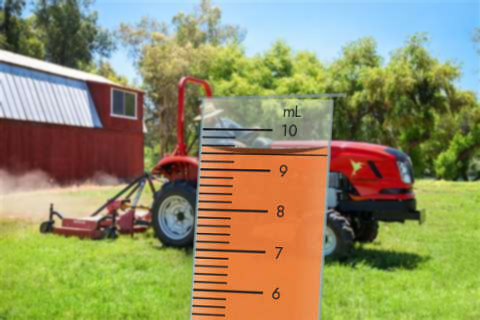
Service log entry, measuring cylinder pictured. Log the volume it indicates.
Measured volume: 9.4 mL
